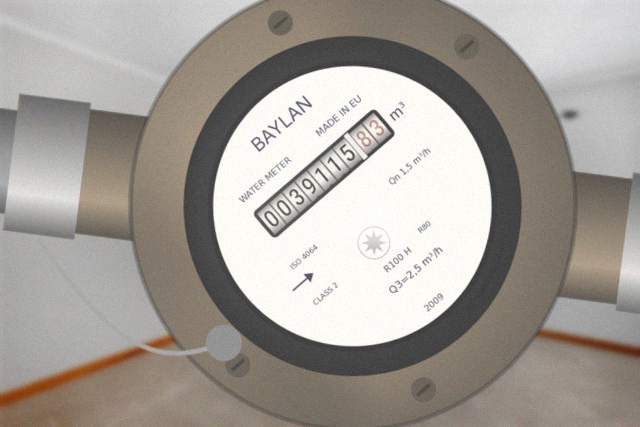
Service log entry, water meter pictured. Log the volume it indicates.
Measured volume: 39115.83 m³
